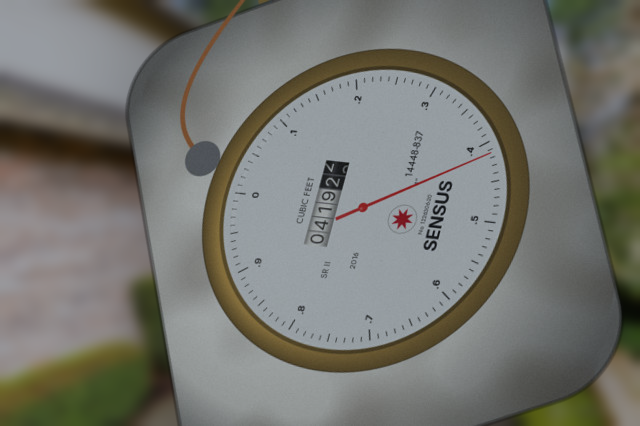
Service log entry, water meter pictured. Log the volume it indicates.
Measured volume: 41922.41 ft³
